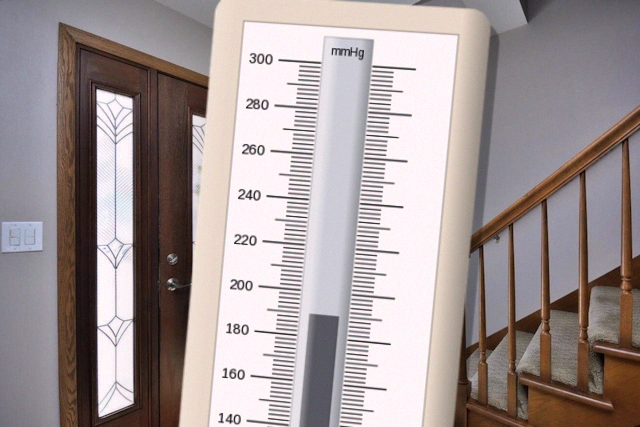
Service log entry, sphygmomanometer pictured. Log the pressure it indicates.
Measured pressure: 190 mmHg
